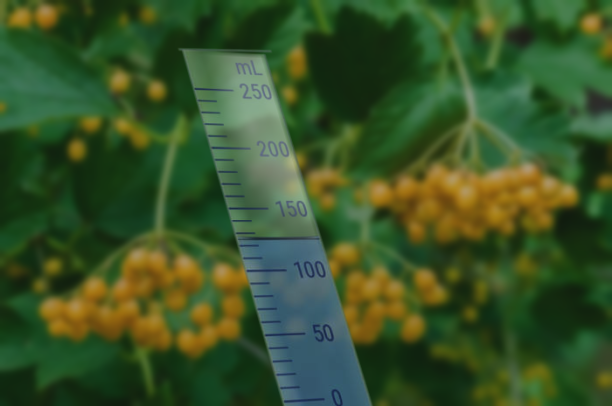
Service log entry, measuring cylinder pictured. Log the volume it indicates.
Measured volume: 125 mL
